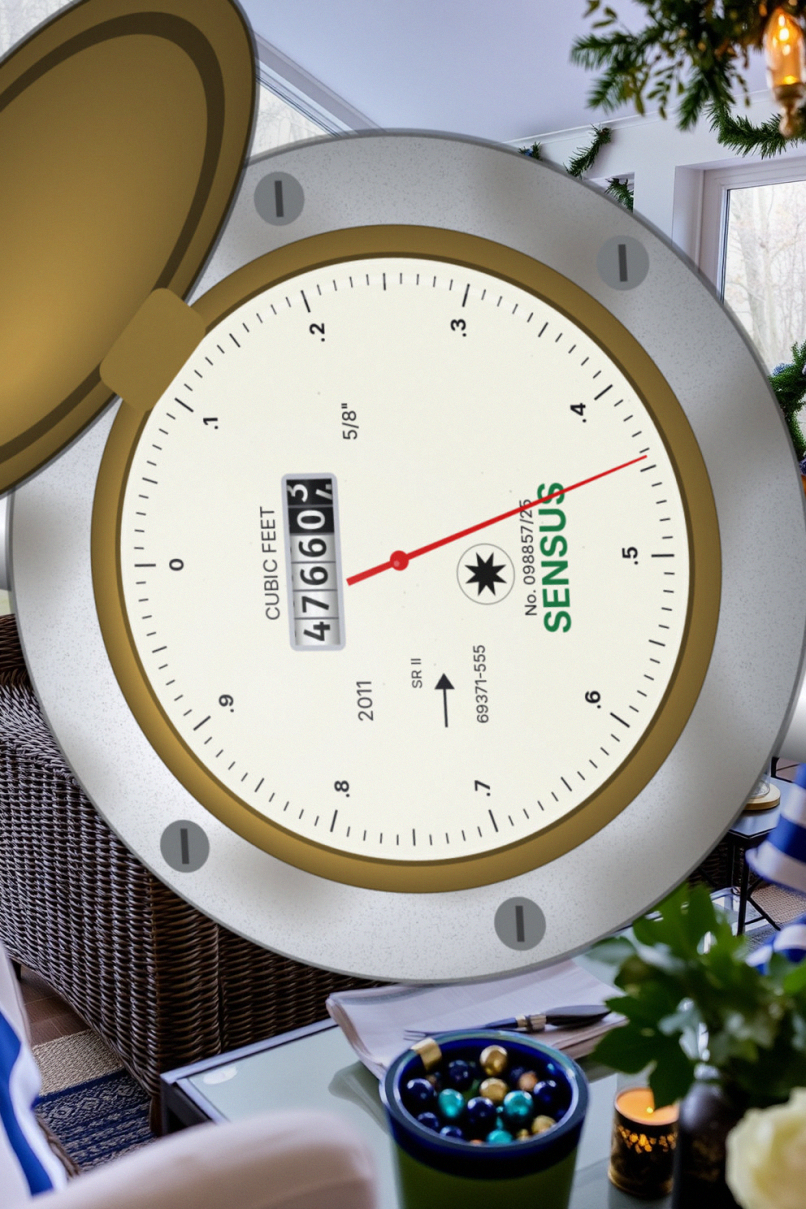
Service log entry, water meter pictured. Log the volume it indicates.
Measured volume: 476603.44 ft³
